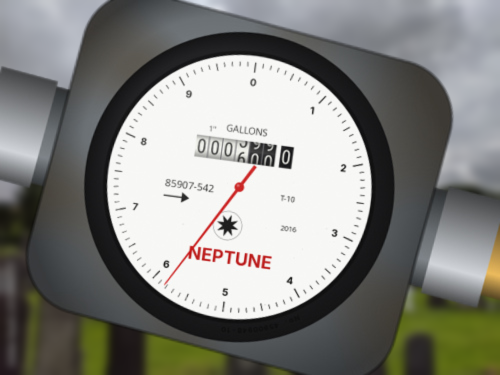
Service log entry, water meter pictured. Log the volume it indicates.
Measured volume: 5995.8 gal
